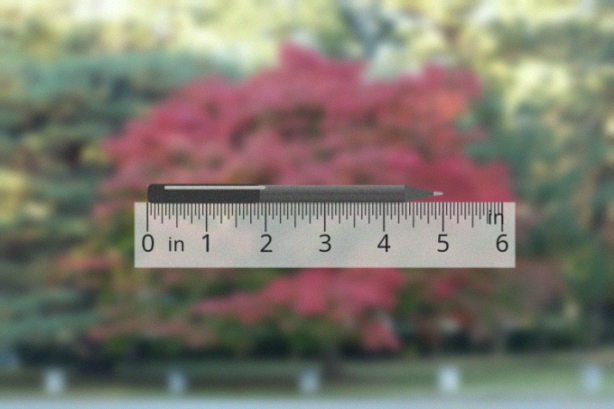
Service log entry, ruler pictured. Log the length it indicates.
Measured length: 5 in
